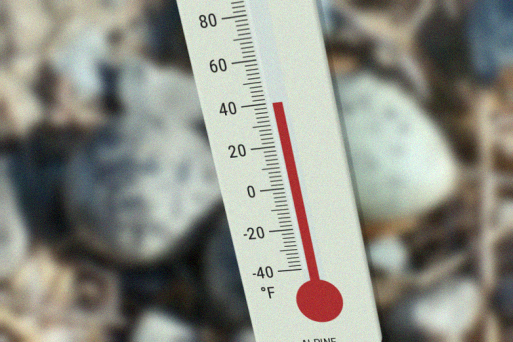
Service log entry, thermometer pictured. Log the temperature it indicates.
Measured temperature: 40 °F
